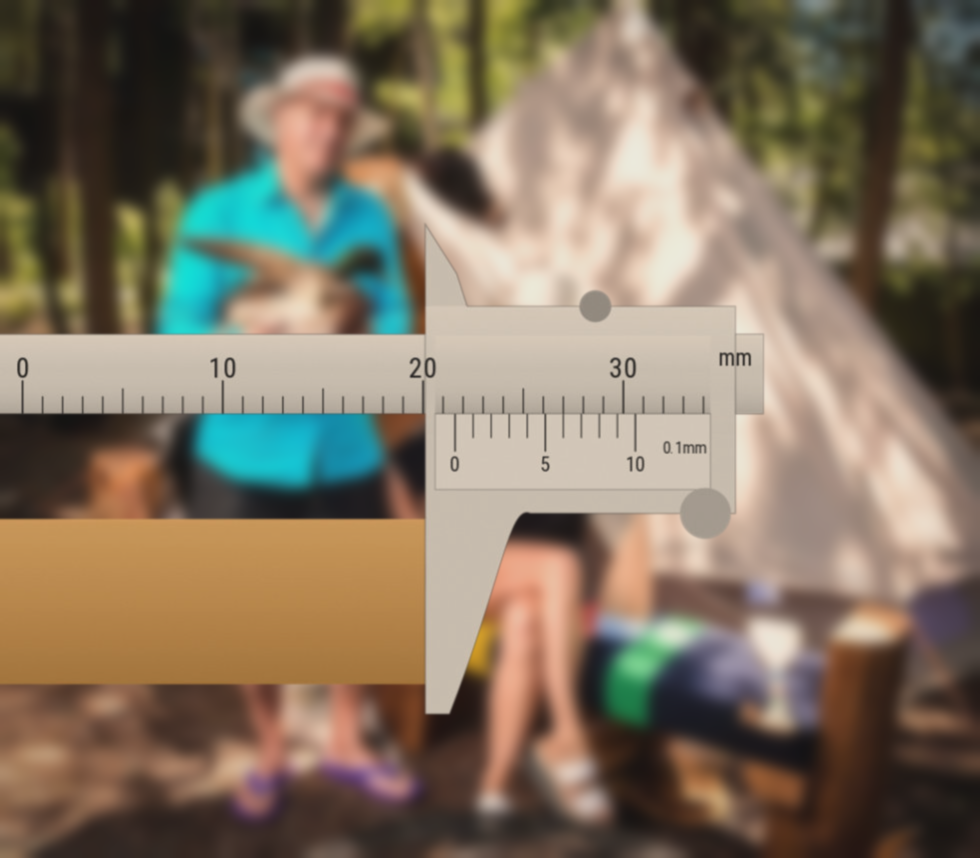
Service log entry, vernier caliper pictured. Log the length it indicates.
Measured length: 21.6 mm
